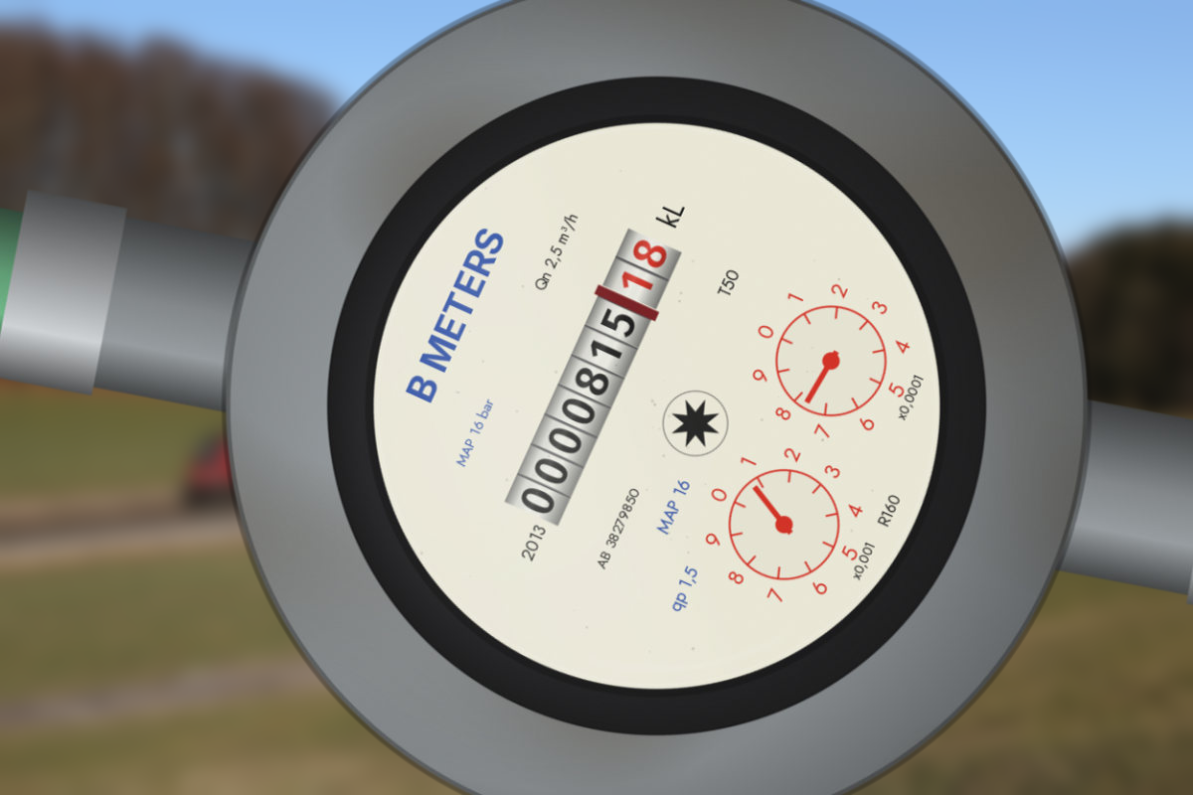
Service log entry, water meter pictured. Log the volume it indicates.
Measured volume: 815.1807 kL
